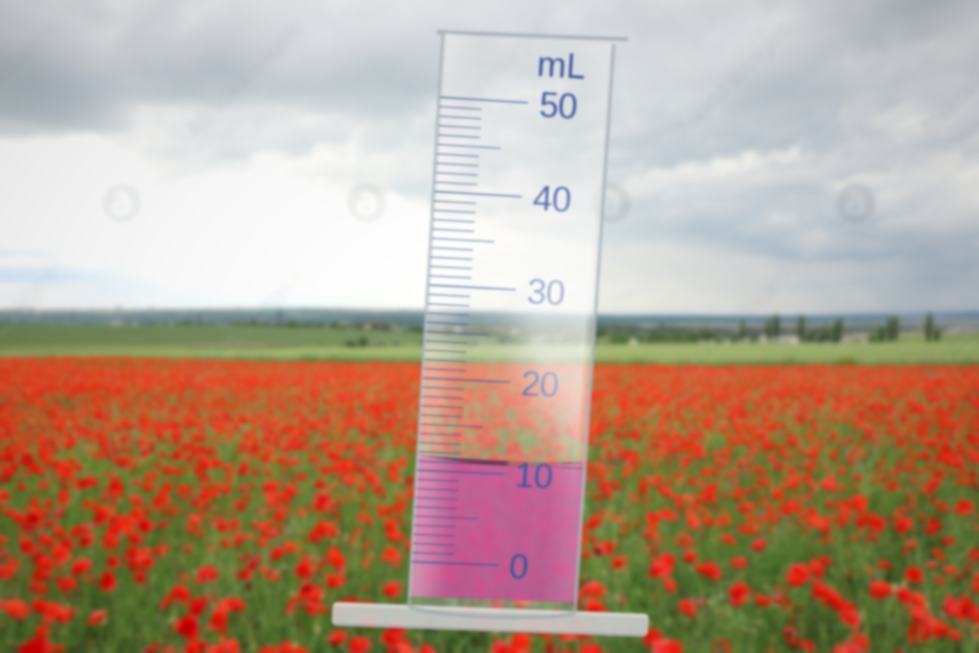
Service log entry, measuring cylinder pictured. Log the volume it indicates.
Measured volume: 11 mL
